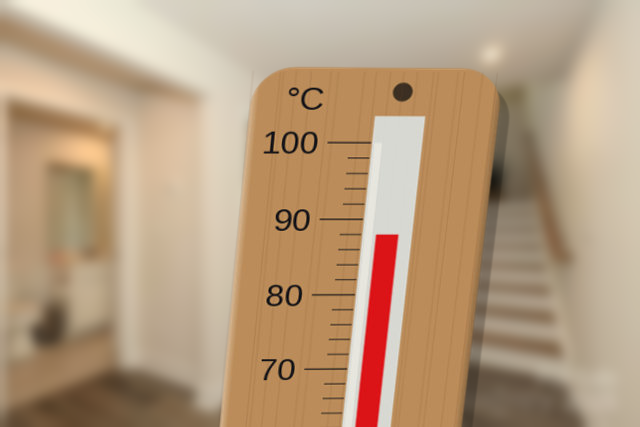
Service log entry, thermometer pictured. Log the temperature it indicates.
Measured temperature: 88 °C
